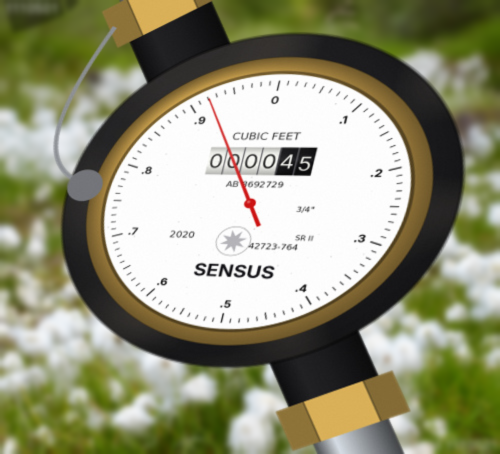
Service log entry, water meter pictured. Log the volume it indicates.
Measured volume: 44.92 ft³
